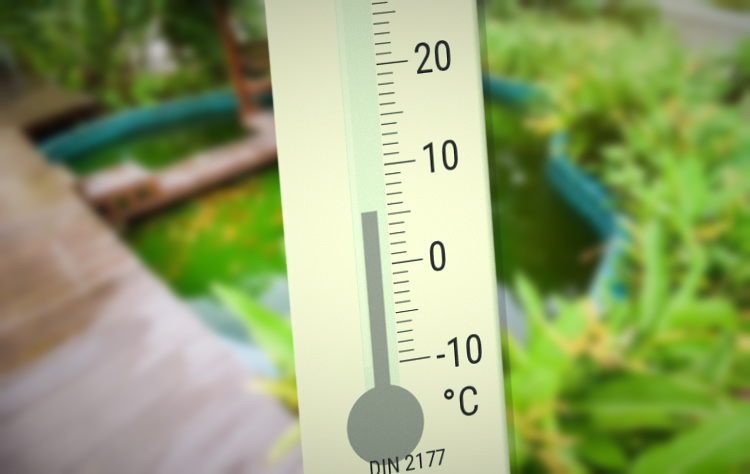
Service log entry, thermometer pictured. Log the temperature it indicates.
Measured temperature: 5.5 °C
